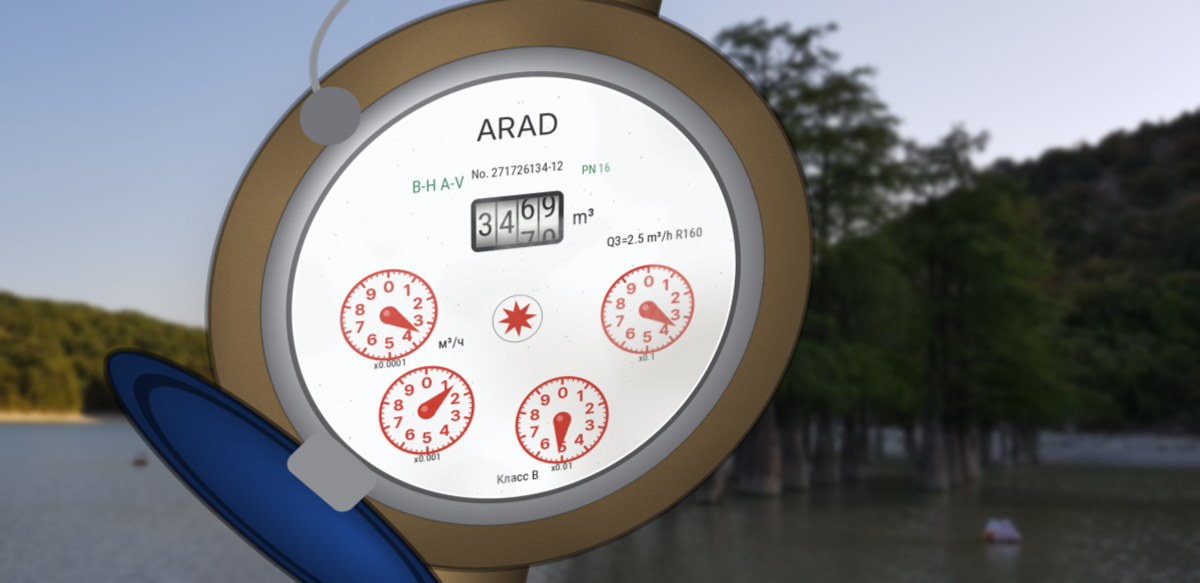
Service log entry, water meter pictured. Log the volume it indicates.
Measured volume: 3469.3513 m³
